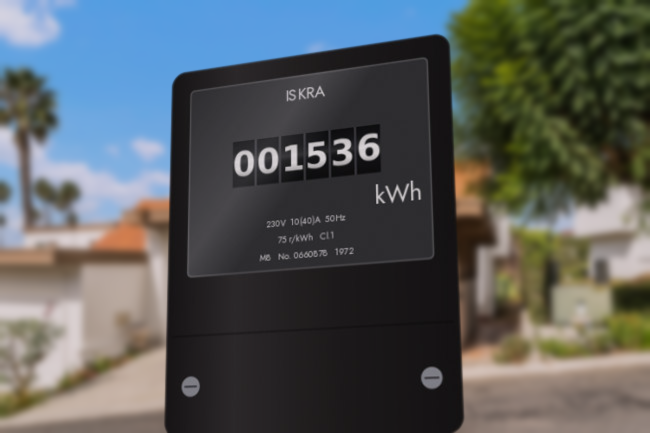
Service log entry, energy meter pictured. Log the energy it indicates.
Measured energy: 1536 kWh
